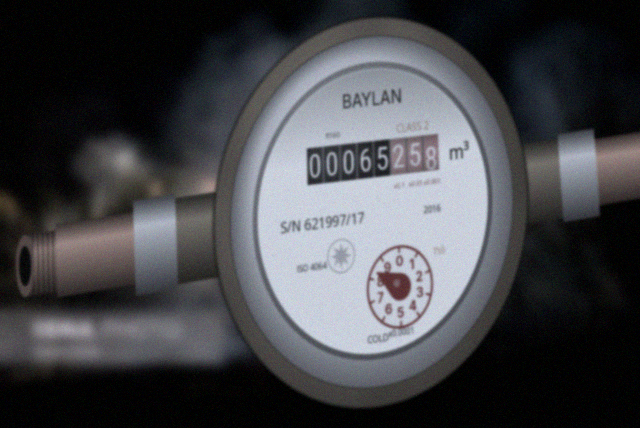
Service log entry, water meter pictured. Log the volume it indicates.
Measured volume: 65.2578 m³
